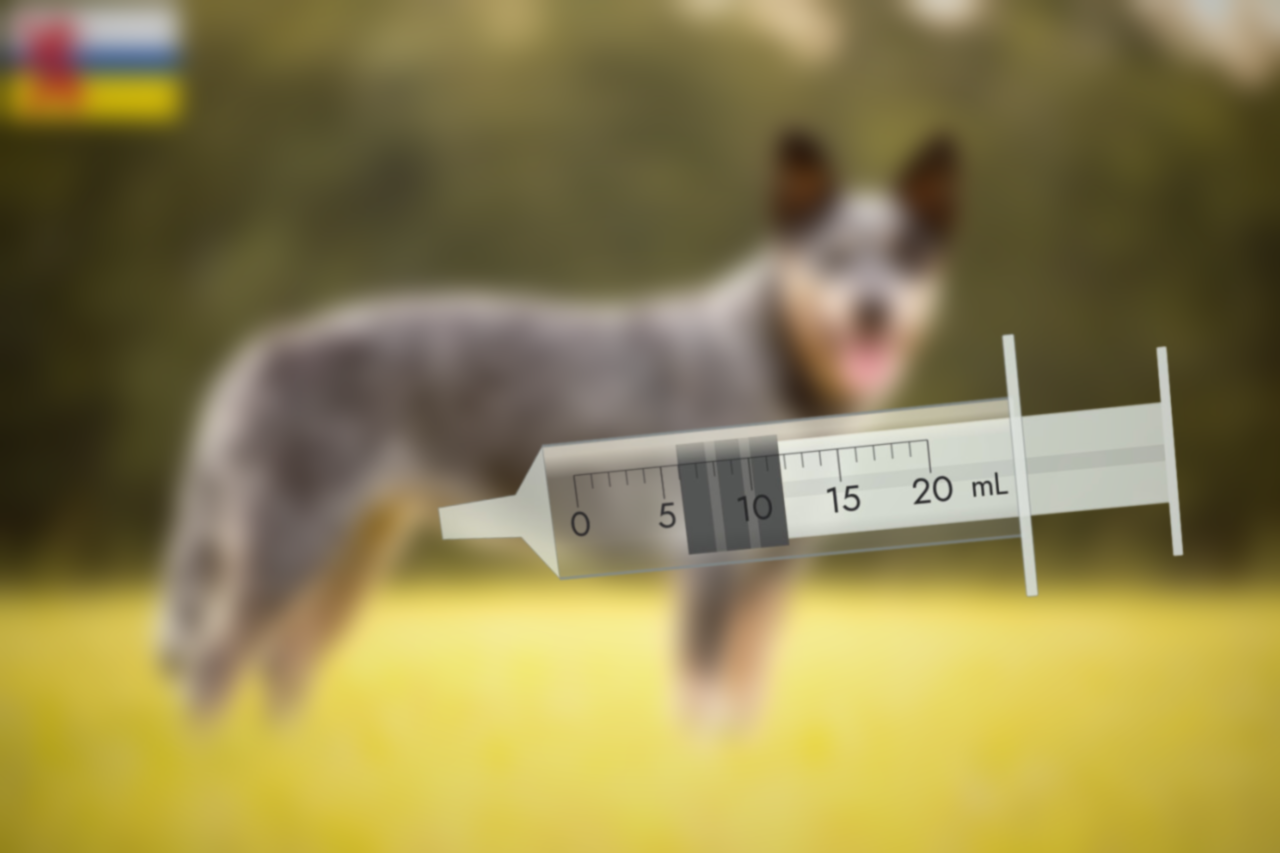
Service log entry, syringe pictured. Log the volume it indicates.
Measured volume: 6 mL
